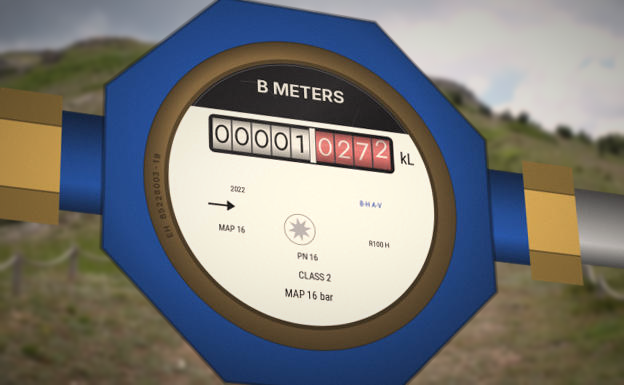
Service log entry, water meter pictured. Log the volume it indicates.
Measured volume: 1.0272 kL
